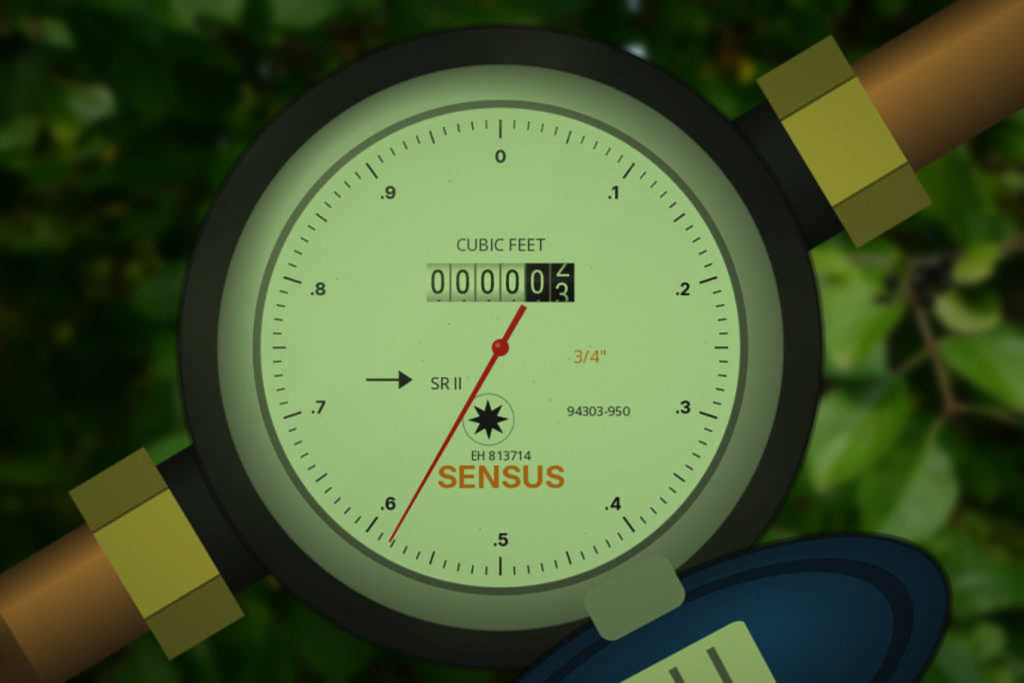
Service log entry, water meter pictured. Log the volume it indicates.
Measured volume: 2.58 ft³
